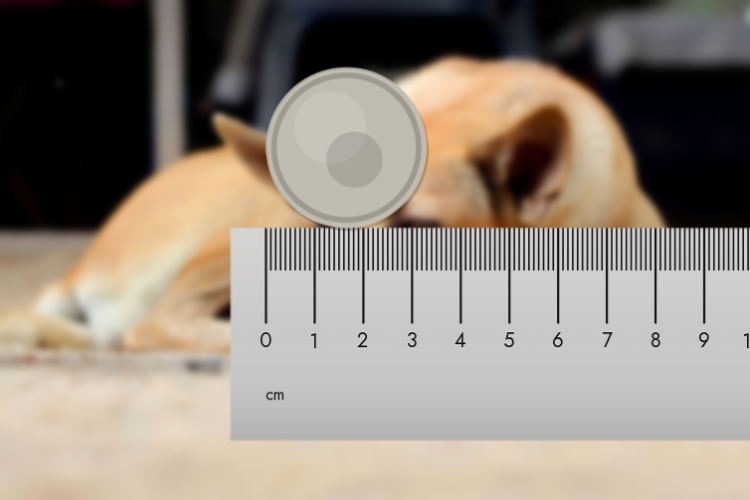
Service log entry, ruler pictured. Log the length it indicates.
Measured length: 3.3 cm
